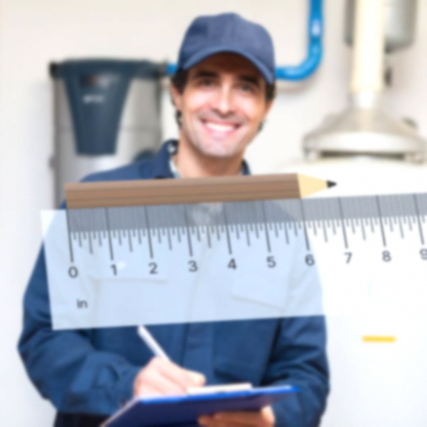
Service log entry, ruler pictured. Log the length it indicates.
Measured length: 7 in
